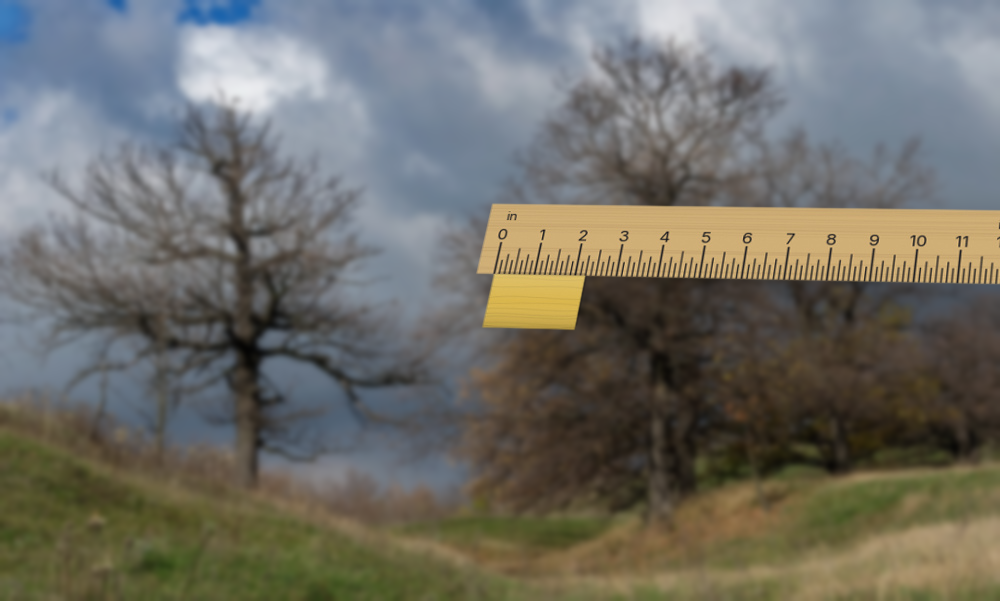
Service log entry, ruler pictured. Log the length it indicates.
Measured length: 2.25 in
